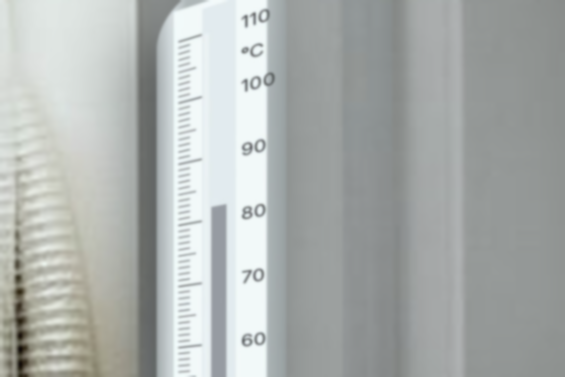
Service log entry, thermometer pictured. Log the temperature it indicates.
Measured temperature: 82 °C
